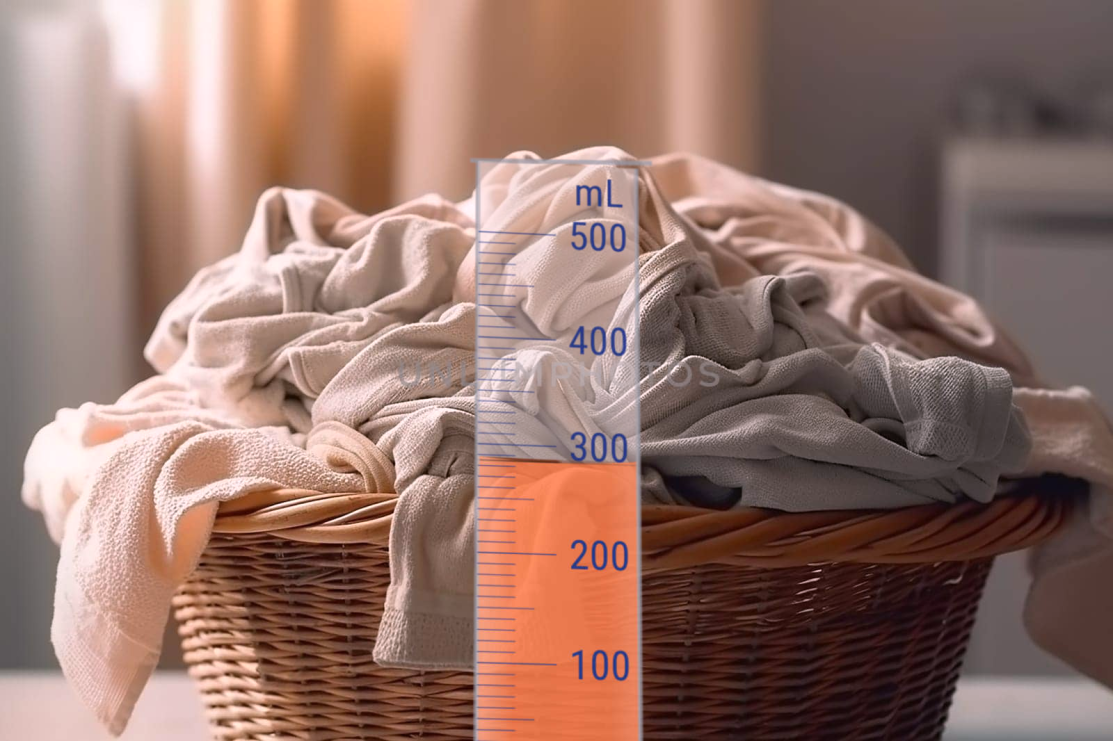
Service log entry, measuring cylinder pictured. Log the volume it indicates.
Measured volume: 285 mL
